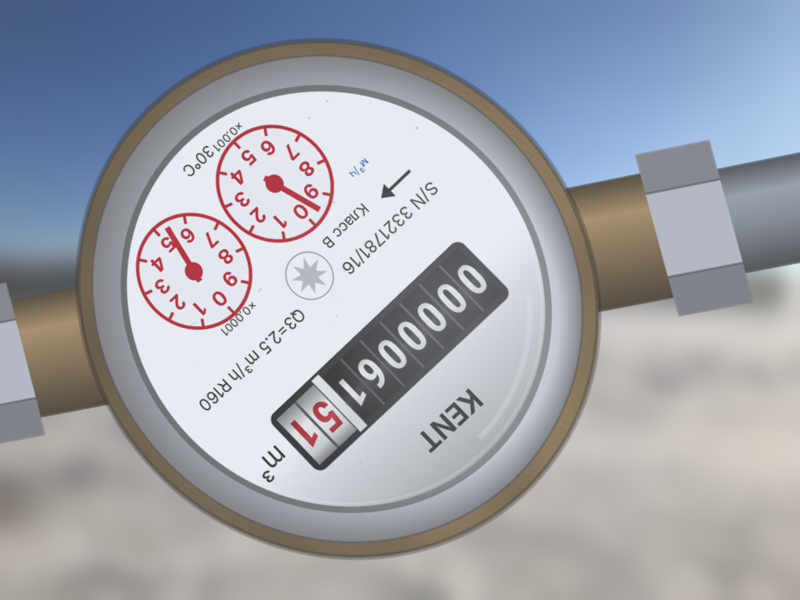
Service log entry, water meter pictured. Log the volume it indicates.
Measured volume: 61.5095 m³
